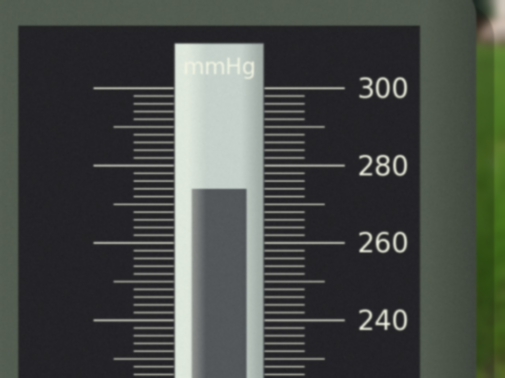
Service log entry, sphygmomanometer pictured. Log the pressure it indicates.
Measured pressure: 274 mmHg
